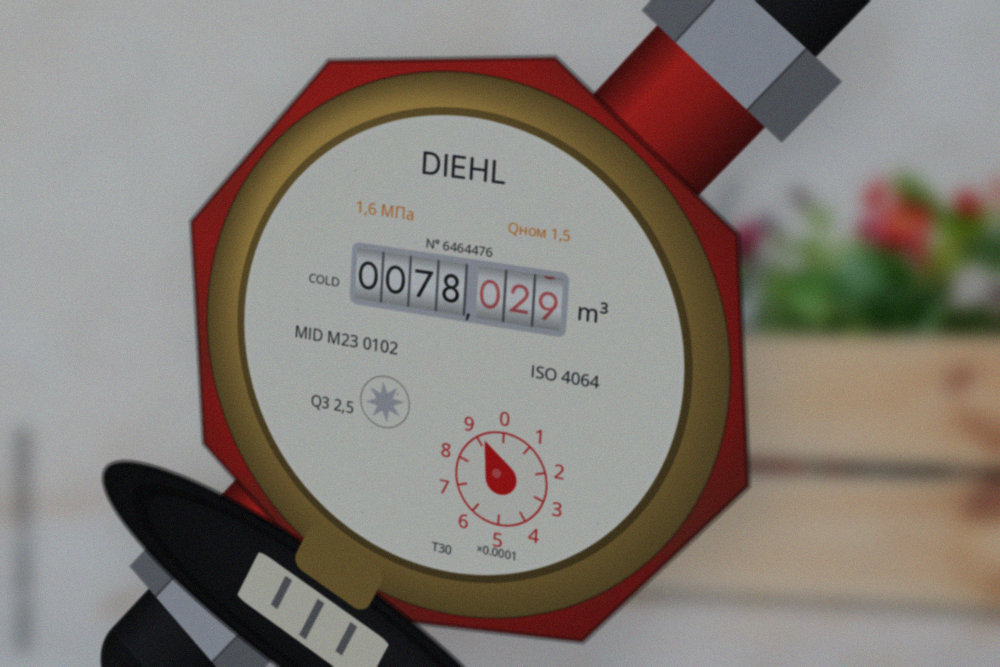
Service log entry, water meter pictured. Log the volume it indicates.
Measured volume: 78.0289 m³
